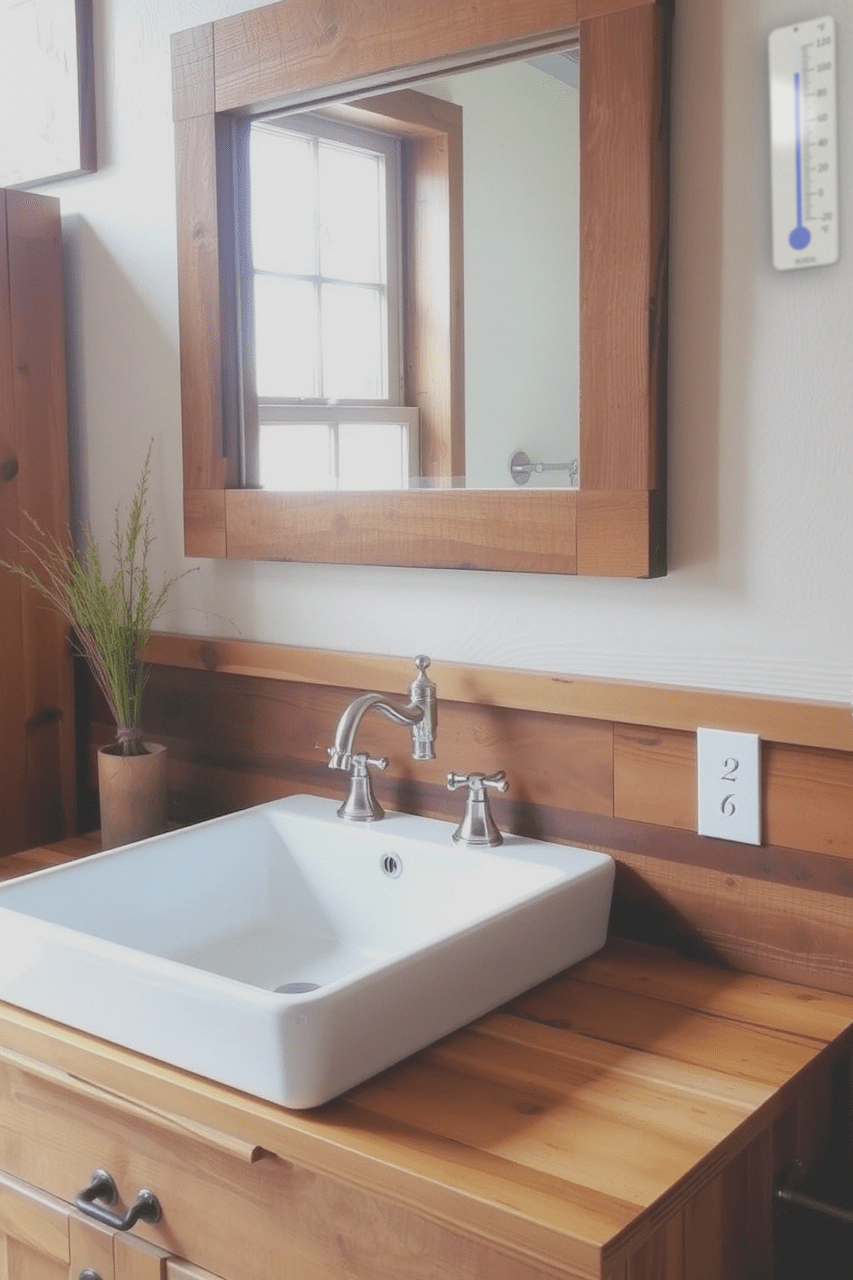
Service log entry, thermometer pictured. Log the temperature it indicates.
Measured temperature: 100 °F
